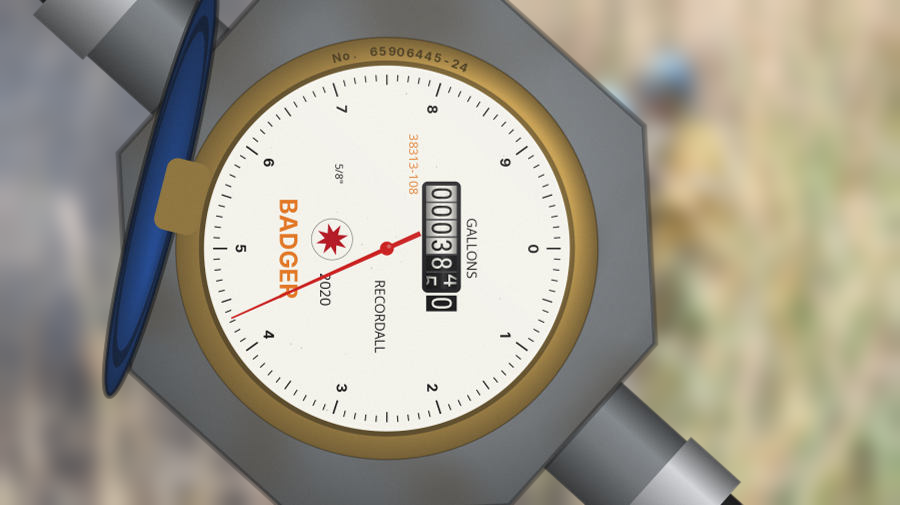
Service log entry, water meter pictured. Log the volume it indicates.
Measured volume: 3844.3 gal
